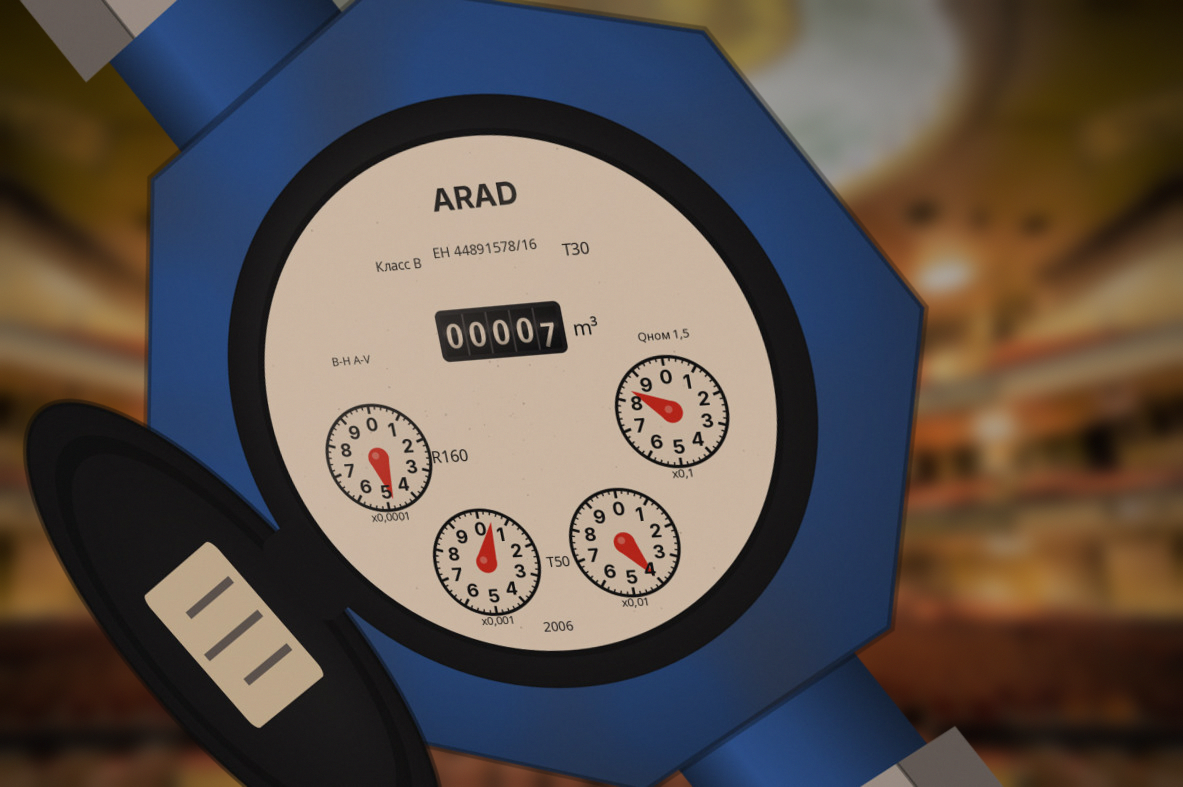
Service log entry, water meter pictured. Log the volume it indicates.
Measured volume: 6.8404 m³
